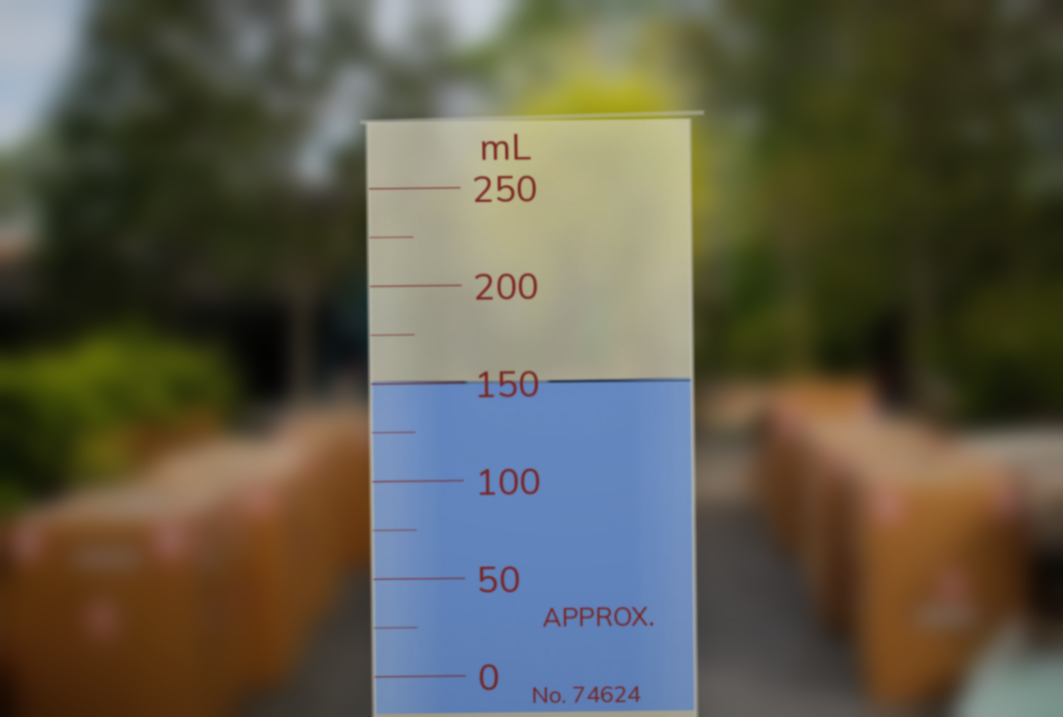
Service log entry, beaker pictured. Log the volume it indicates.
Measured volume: 150 mL
